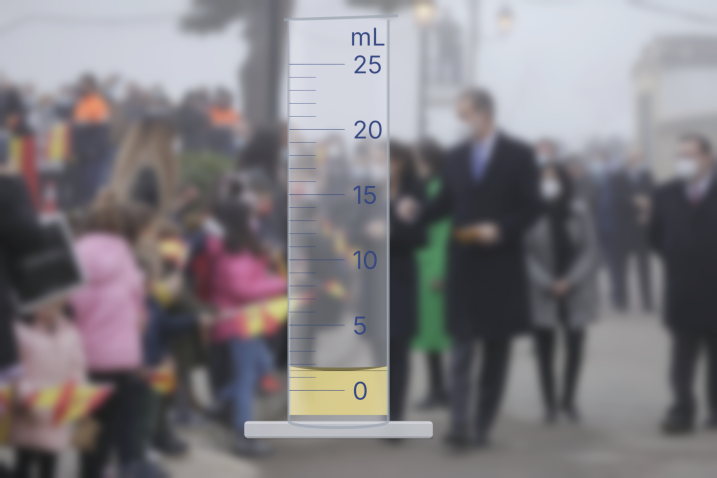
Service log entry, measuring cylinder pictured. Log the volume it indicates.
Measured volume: 1.5 mL
